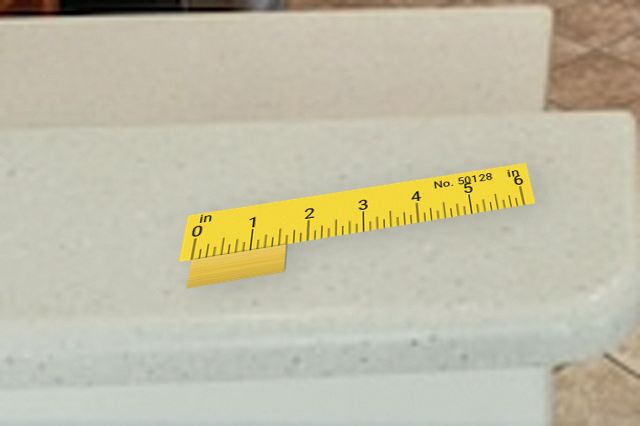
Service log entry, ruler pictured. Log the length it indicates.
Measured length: 1.625 in
